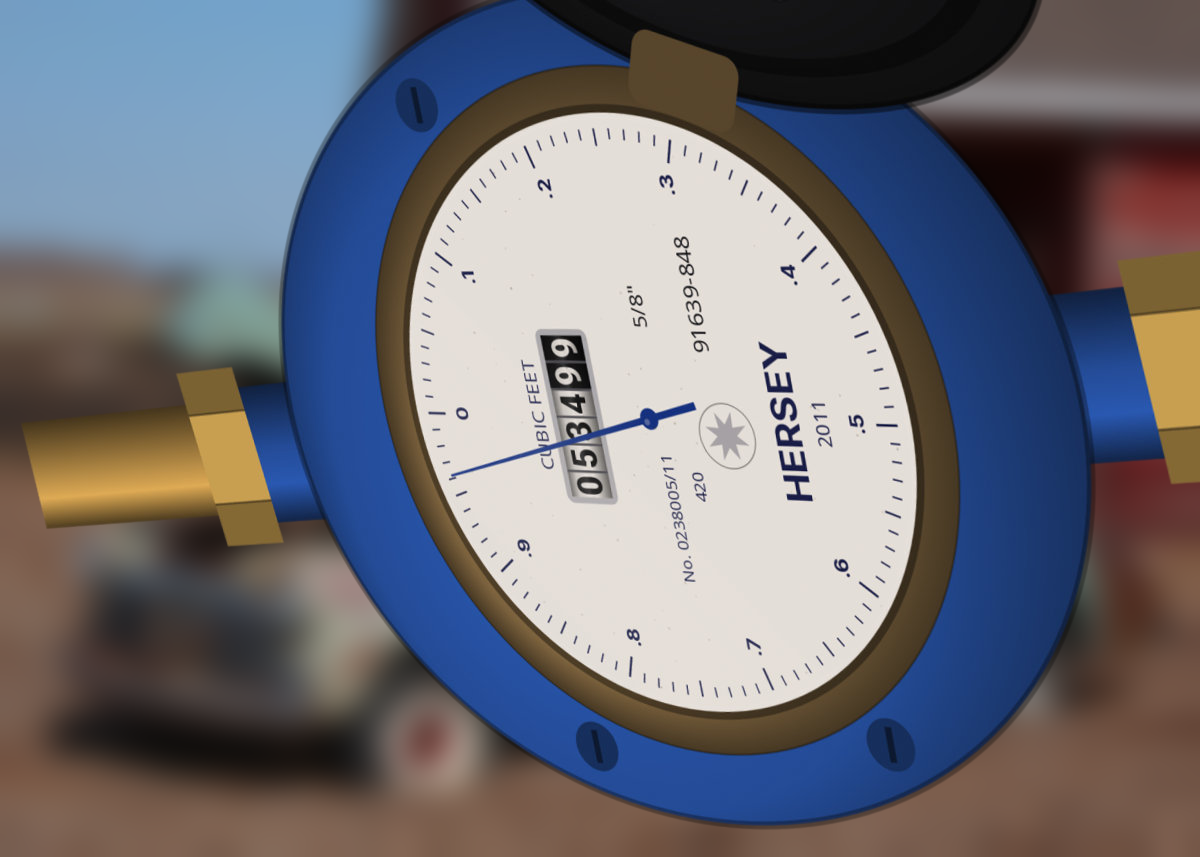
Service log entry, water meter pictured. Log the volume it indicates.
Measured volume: 53498.96 ft³
